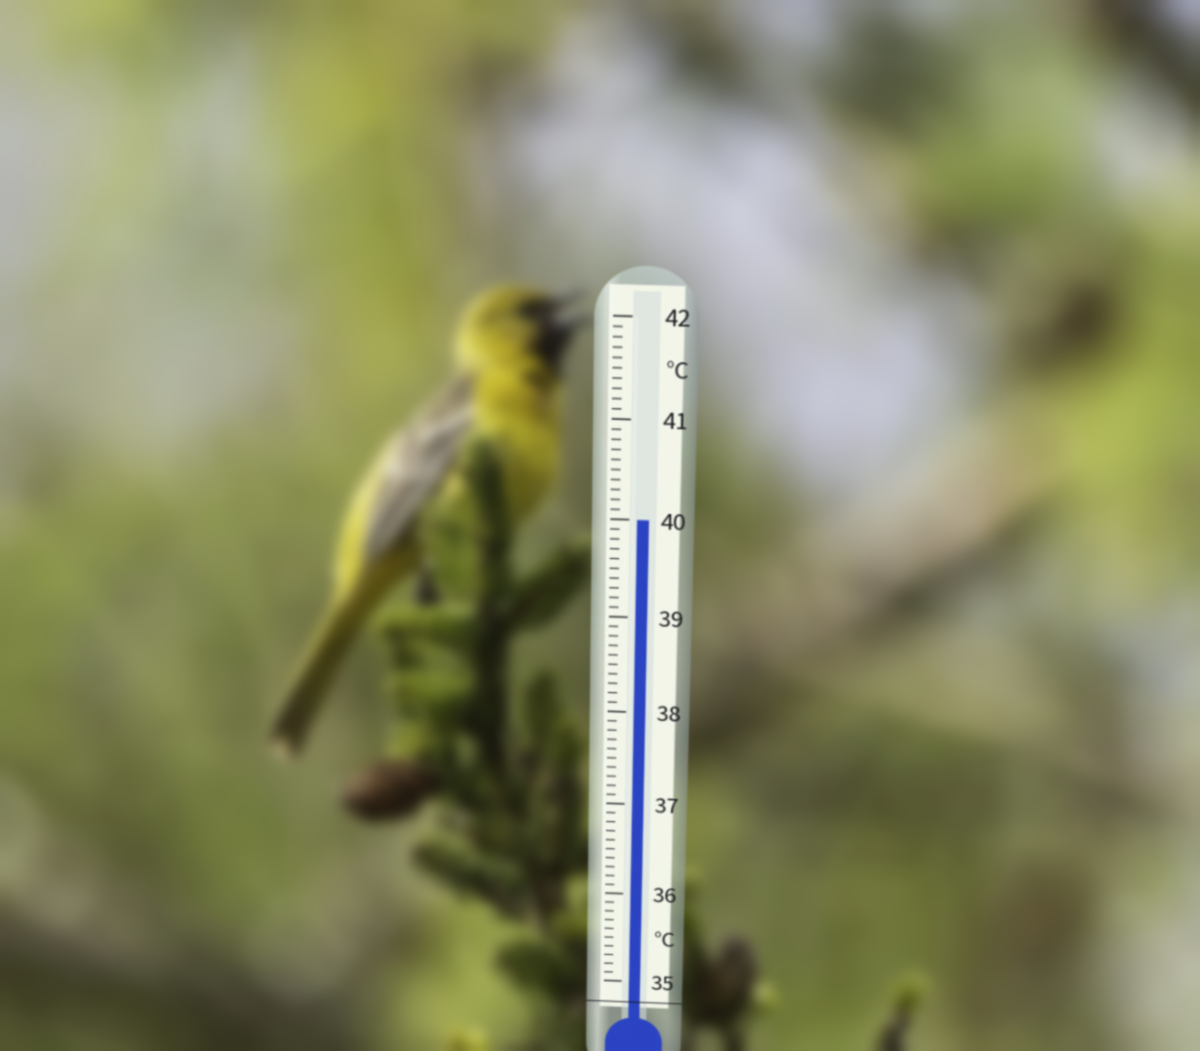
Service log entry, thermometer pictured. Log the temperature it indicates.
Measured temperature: 40 °C
